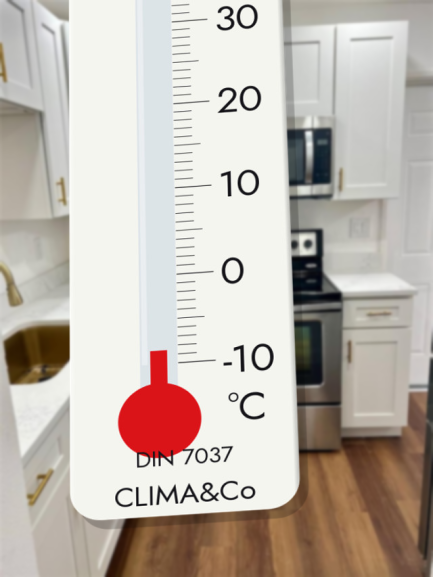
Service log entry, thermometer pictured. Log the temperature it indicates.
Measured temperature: -8.5 °C
